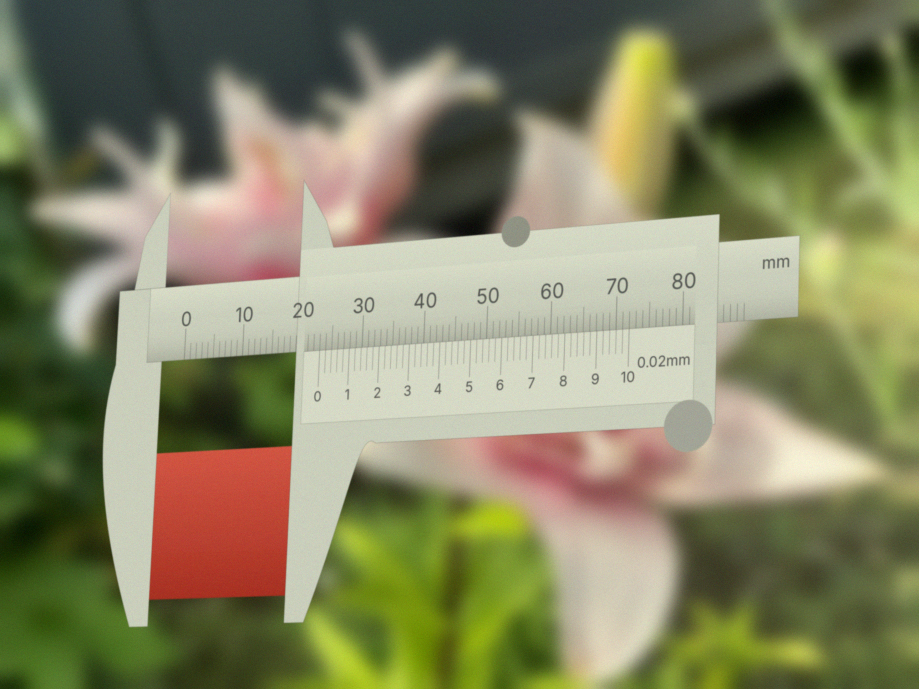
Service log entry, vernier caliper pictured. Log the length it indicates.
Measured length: 23.0 mm
